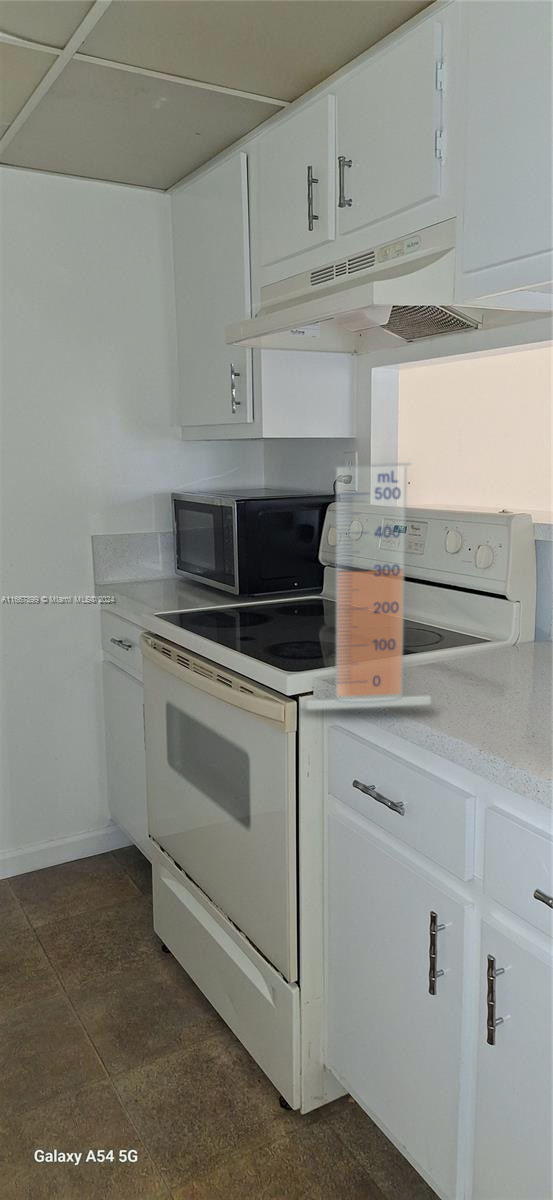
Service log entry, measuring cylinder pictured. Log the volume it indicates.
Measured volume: 300 mL
